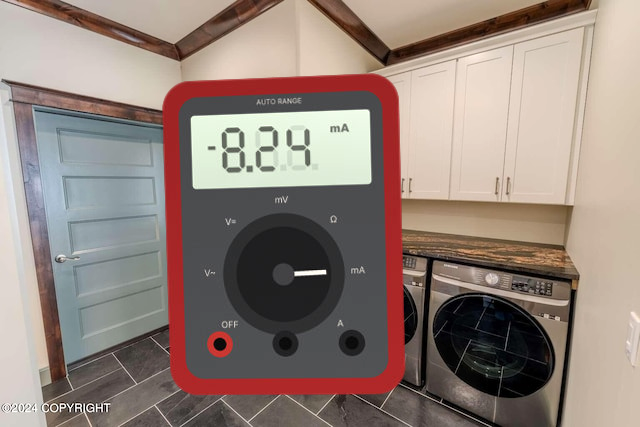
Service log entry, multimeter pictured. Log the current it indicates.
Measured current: -8.24 mA
